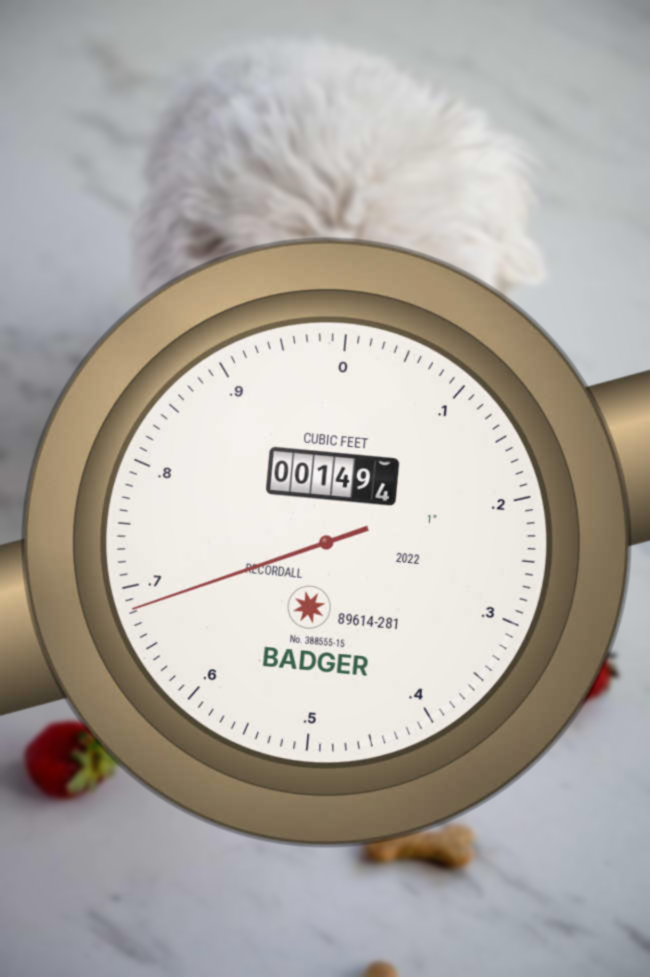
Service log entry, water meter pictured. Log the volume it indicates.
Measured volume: 1493.68 ft³
